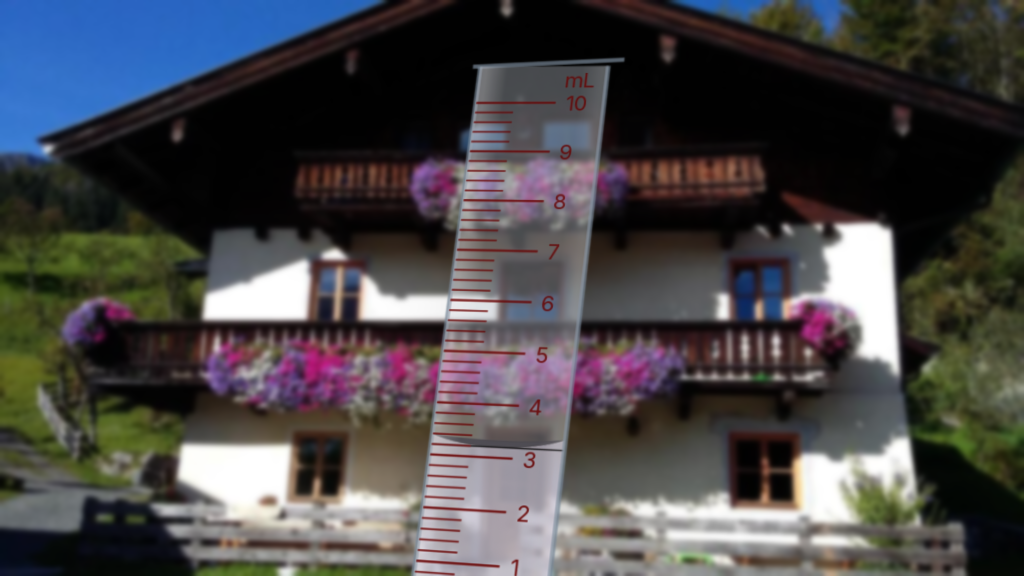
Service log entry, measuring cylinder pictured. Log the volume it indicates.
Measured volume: 3.2 mL
